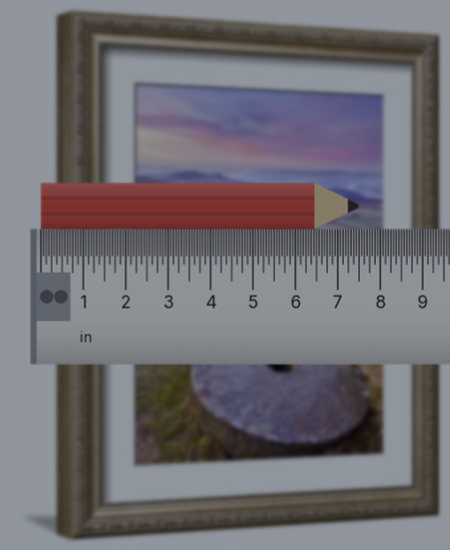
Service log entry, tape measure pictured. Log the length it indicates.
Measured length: 7.5 in
